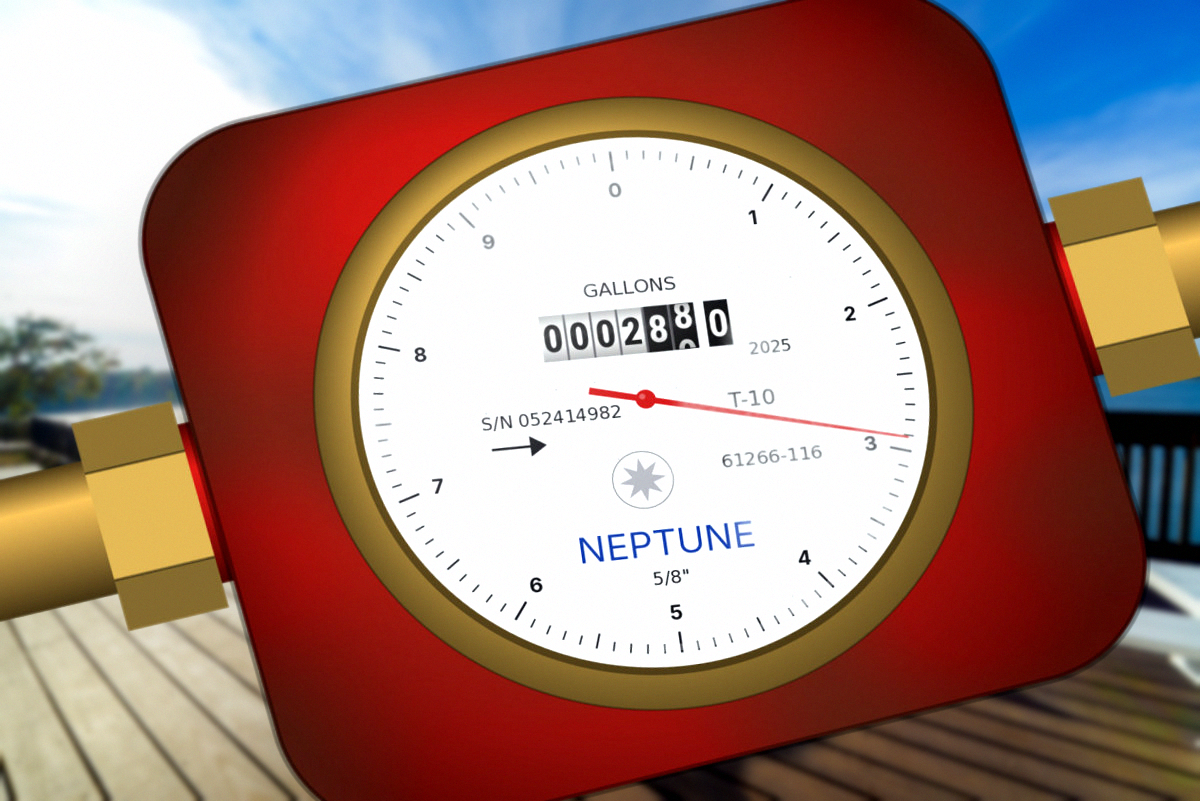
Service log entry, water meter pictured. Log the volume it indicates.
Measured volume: 2882.9 gal
